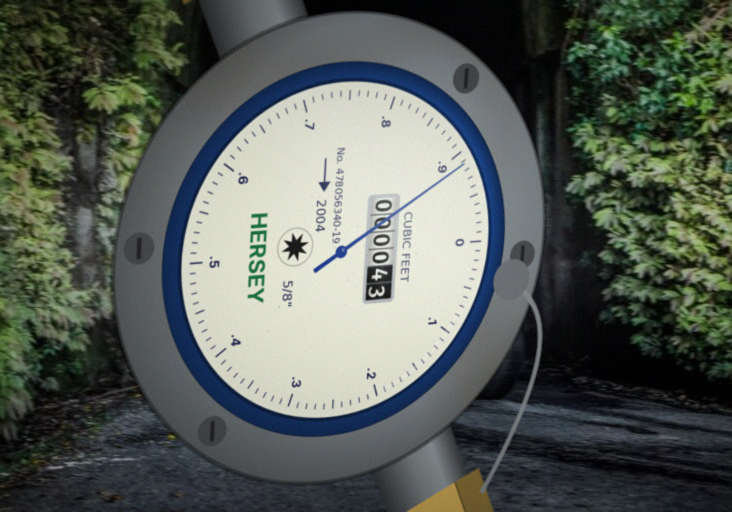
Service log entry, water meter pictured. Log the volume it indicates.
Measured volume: 42.91 ft³
